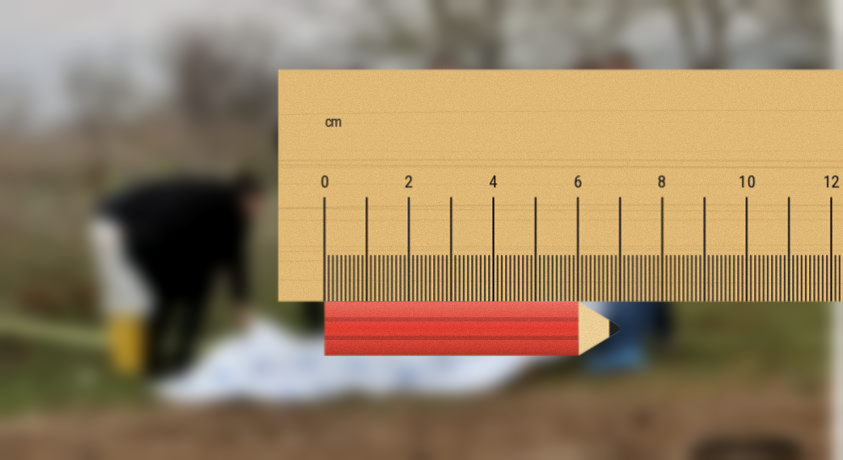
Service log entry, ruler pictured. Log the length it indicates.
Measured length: 7 cm
